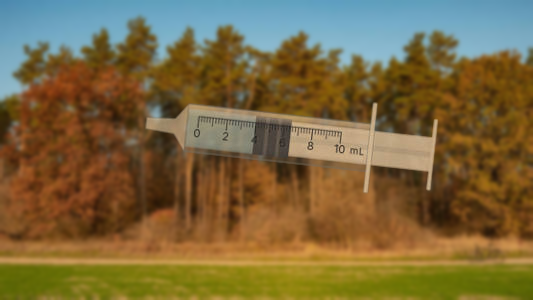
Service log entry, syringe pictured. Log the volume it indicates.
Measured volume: 4 mL
